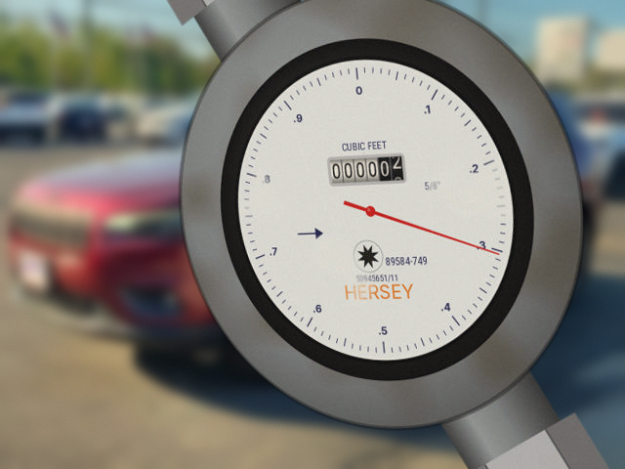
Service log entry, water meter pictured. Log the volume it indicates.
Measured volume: 2.30 ft³
